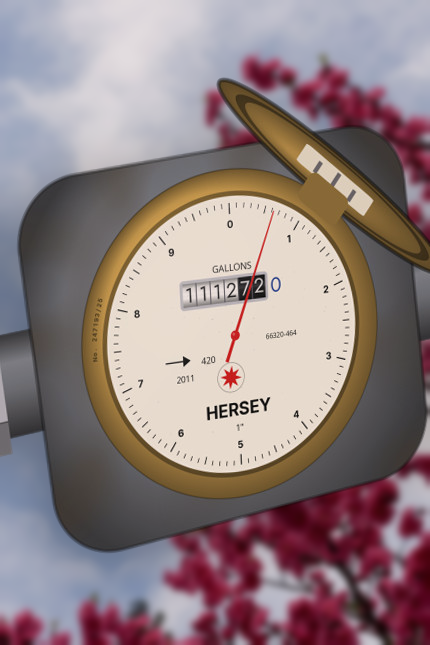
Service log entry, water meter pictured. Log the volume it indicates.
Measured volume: 1112720.6 gal
